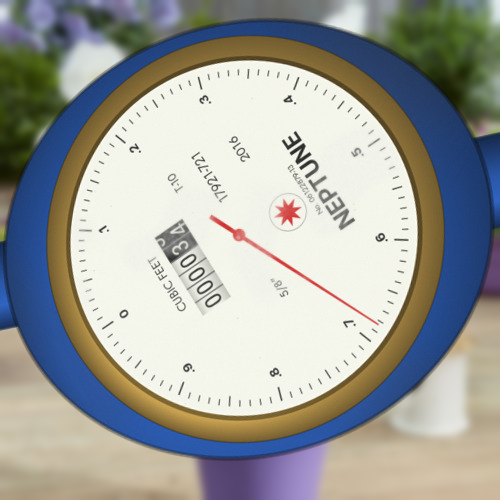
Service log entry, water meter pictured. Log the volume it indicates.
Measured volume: 33.68 ft³
